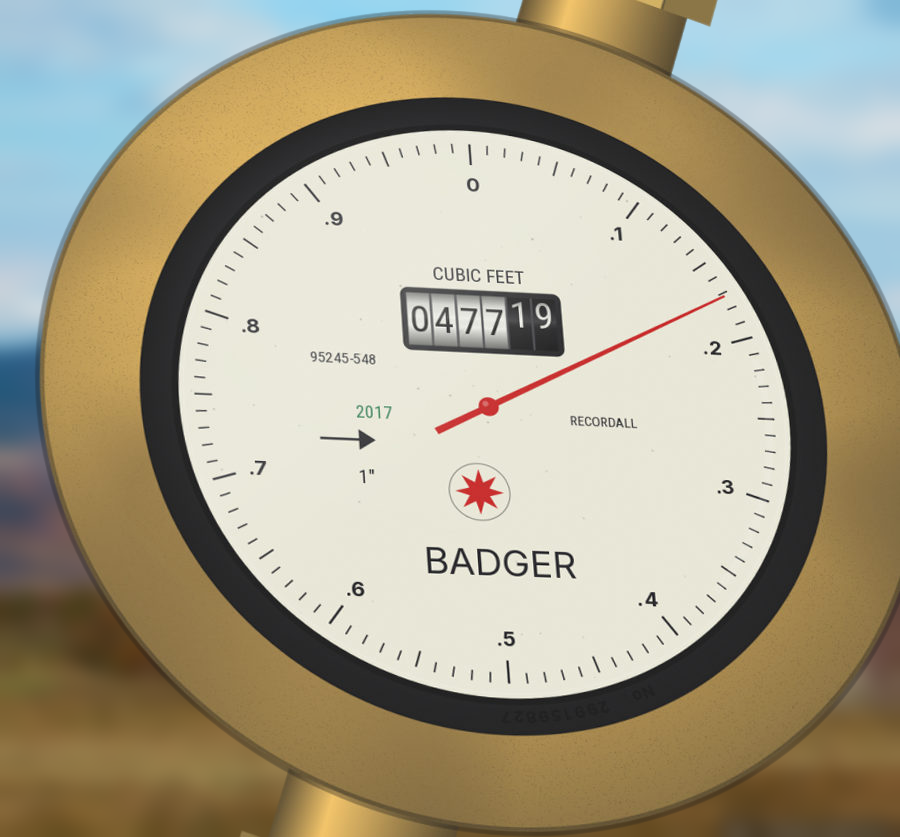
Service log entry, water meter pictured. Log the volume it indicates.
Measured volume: 47719.17 ft³
